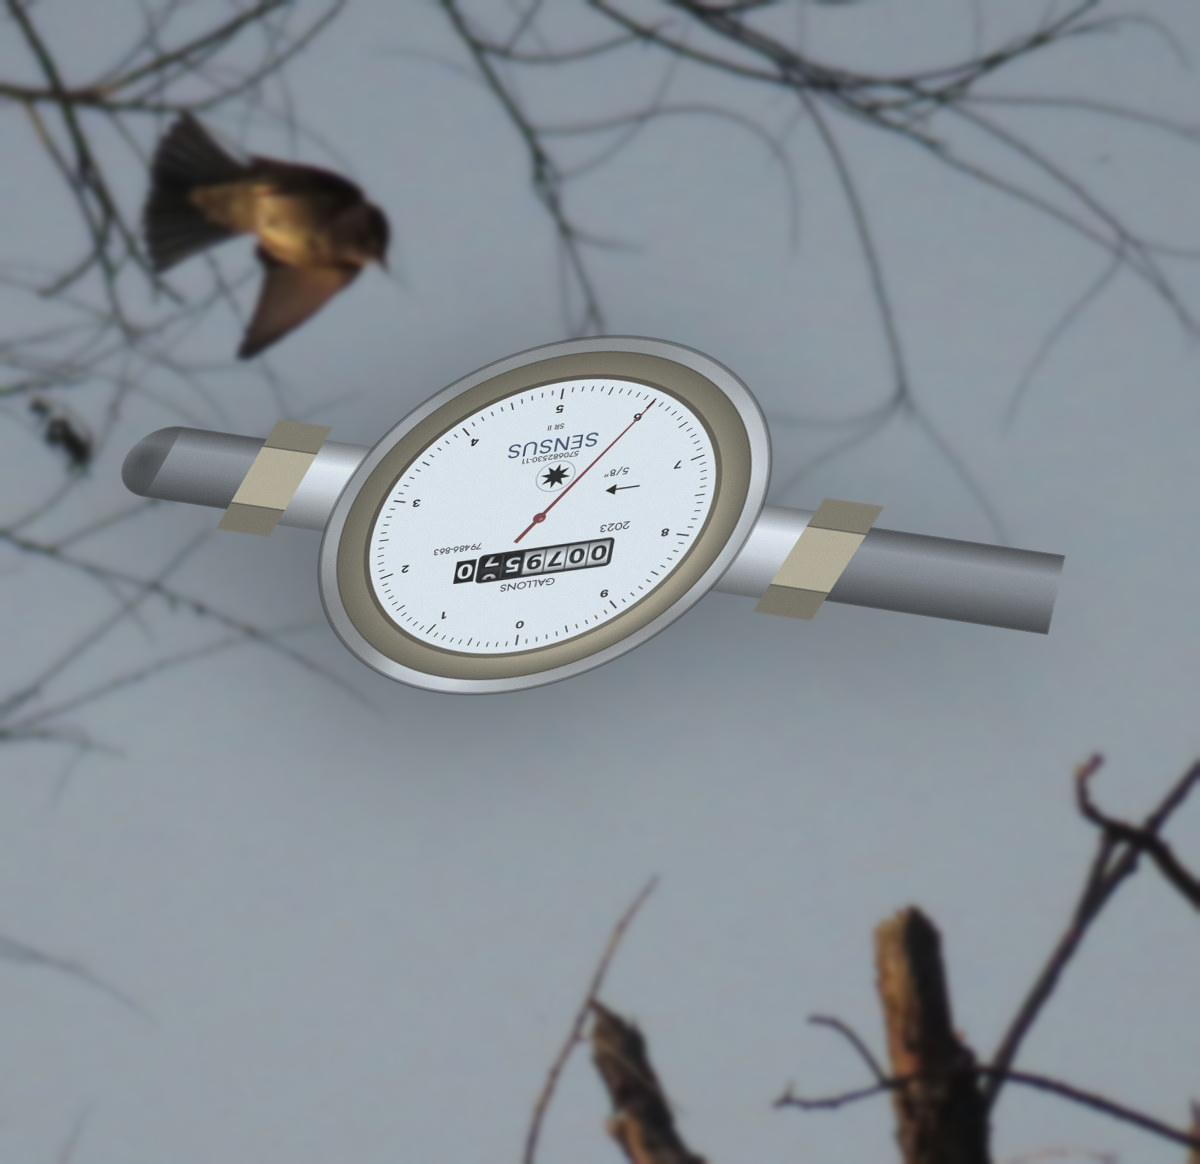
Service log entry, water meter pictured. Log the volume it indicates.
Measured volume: 79566.0 gal
